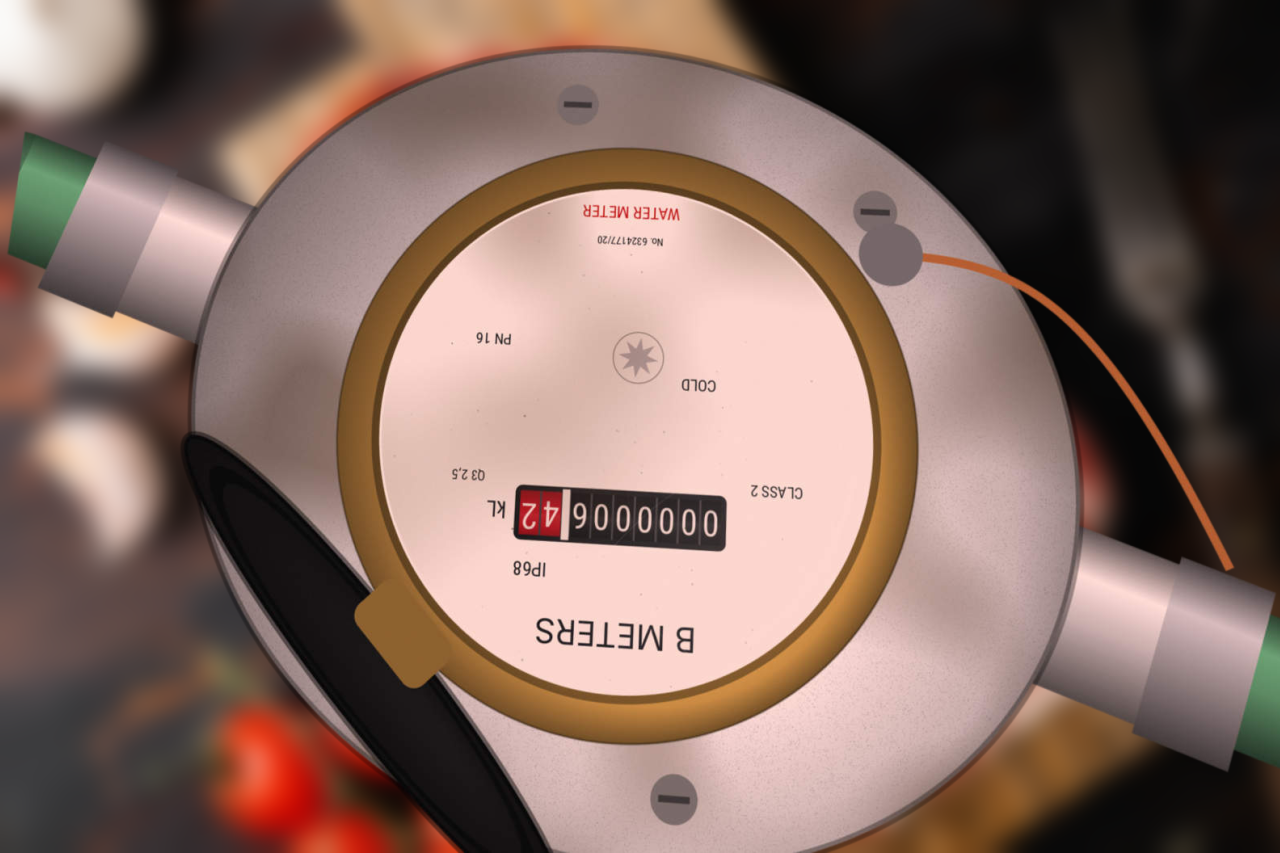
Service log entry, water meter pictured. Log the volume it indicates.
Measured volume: 6.42 kL
